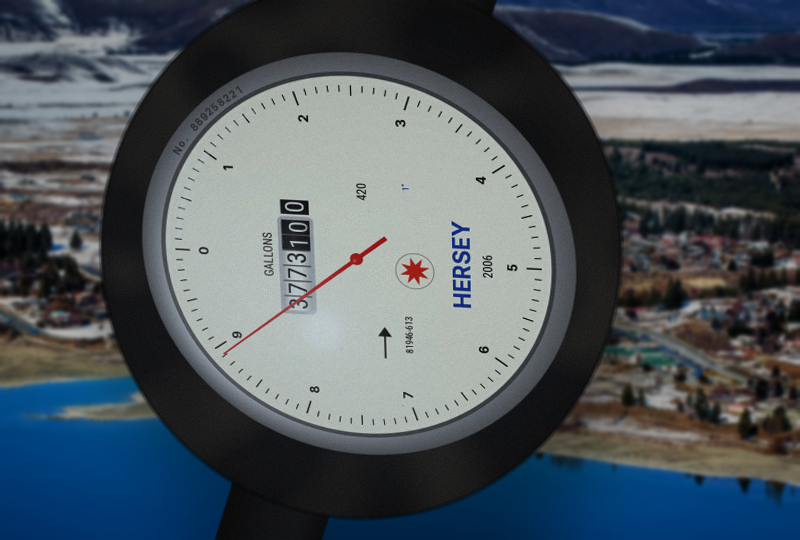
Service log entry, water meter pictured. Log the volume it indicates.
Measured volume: 3773098.9 gal
